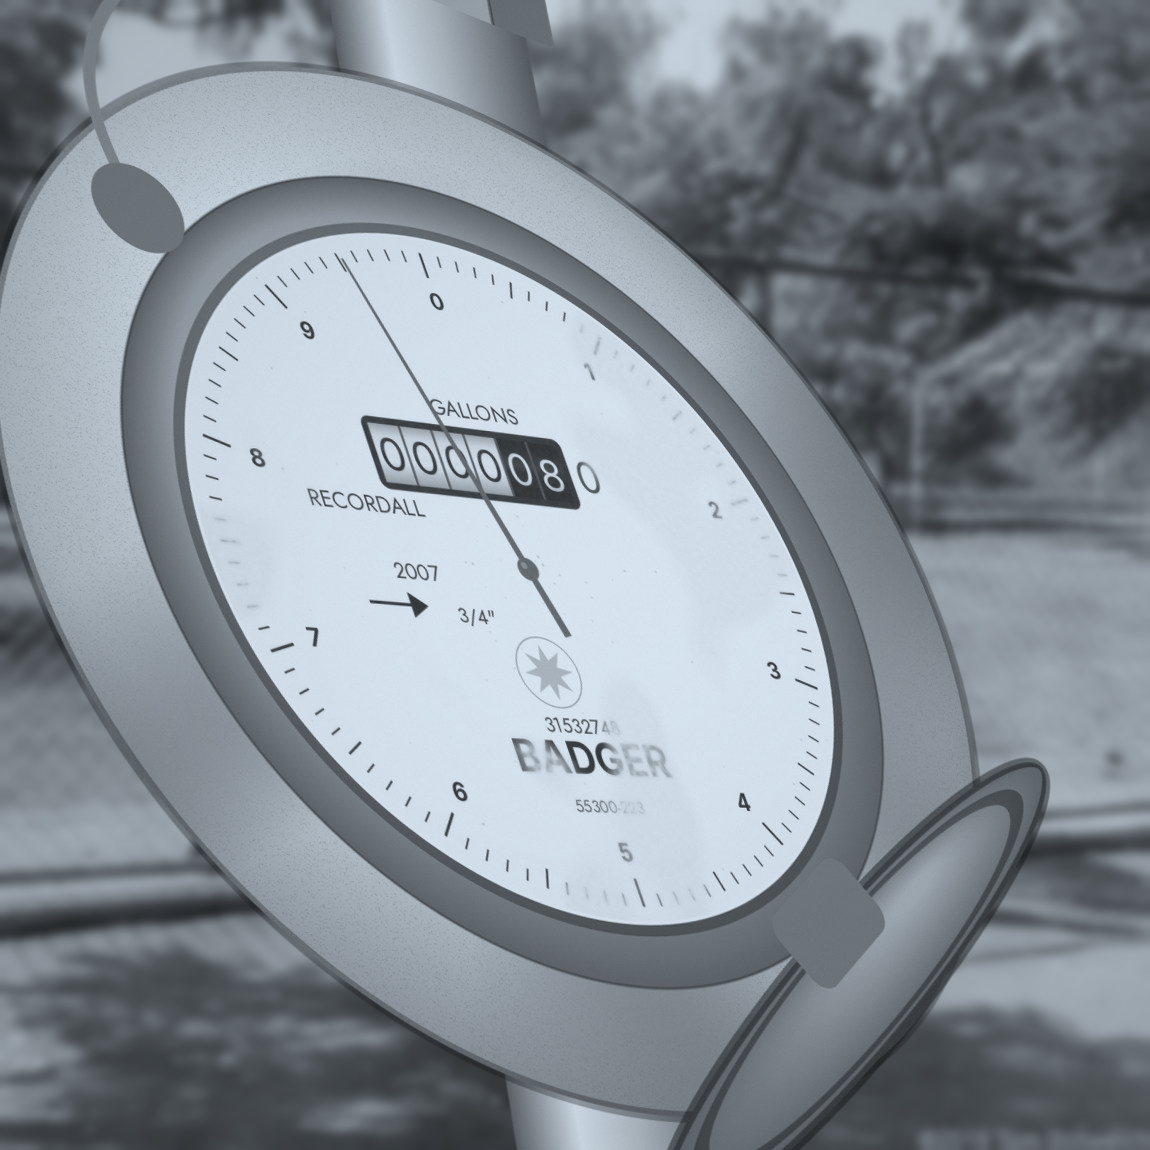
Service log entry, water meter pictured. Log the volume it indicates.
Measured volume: 79.5 gal
